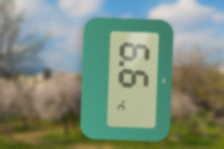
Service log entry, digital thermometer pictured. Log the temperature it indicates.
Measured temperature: 6.6 °C
